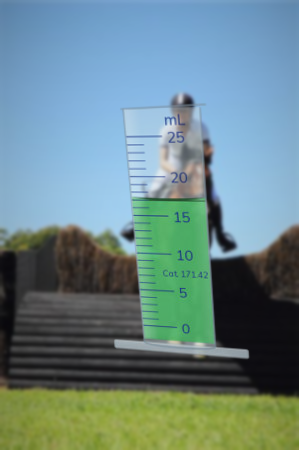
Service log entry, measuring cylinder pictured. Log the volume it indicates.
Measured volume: 17 mL
